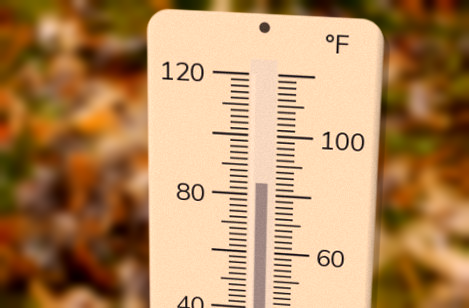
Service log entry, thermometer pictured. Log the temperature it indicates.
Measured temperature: 84 °F
